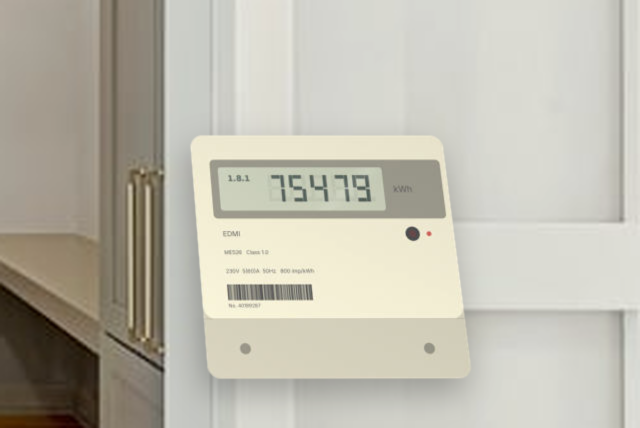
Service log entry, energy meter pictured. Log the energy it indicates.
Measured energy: 75479 kWh
